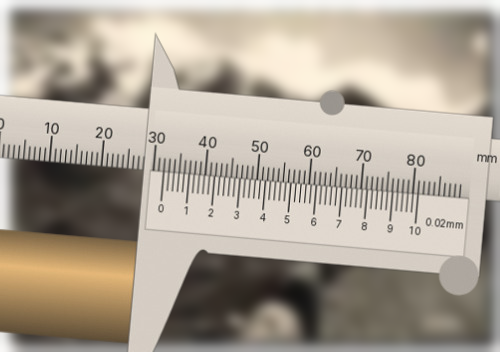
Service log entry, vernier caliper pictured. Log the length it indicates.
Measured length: 32.0 mm
